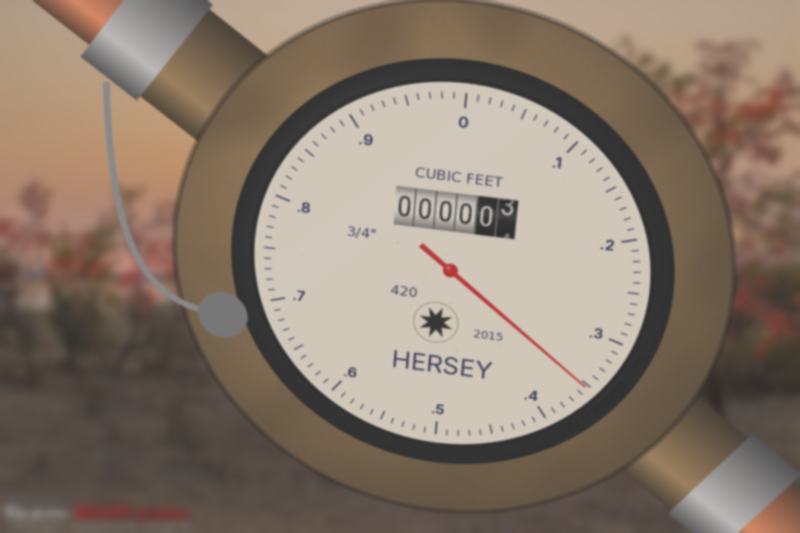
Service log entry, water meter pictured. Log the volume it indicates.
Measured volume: 3.35 ft³
